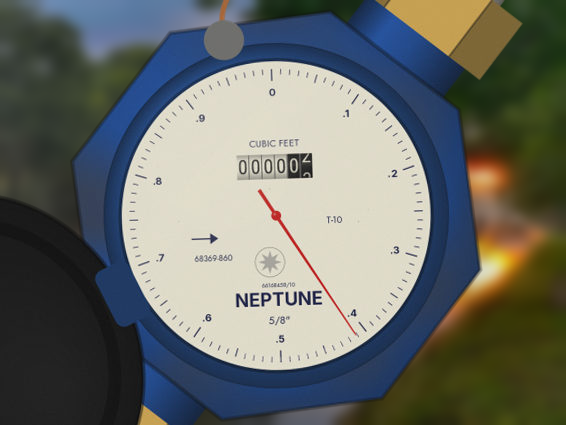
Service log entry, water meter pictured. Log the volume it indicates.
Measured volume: 2.41 ft³
